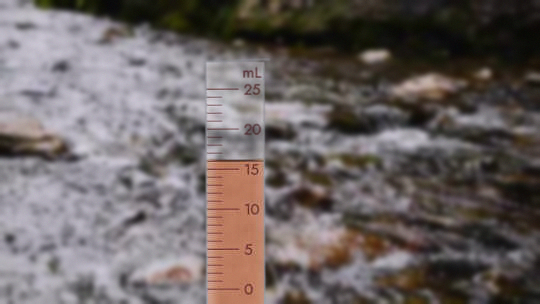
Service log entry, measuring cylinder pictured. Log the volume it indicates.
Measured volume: 16 mL
